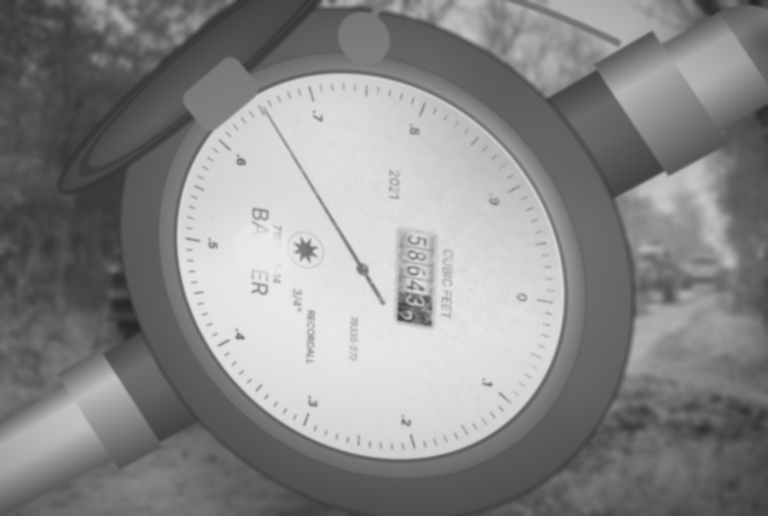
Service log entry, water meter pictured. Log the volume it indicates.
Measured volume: 586431.65 ft³
